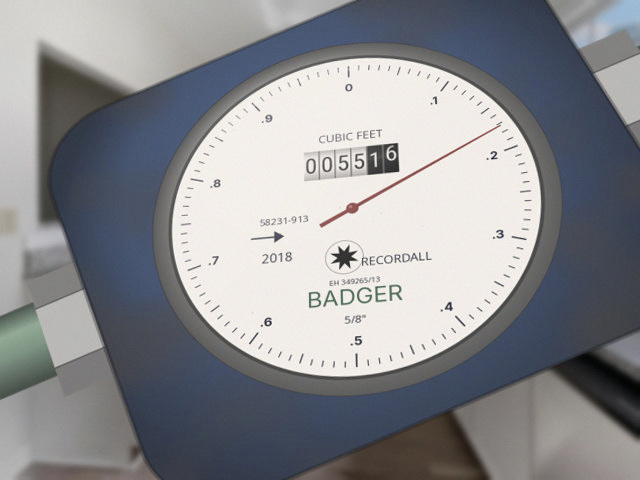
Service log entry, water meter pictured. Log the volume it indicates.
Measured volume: 5516.17 ft³
